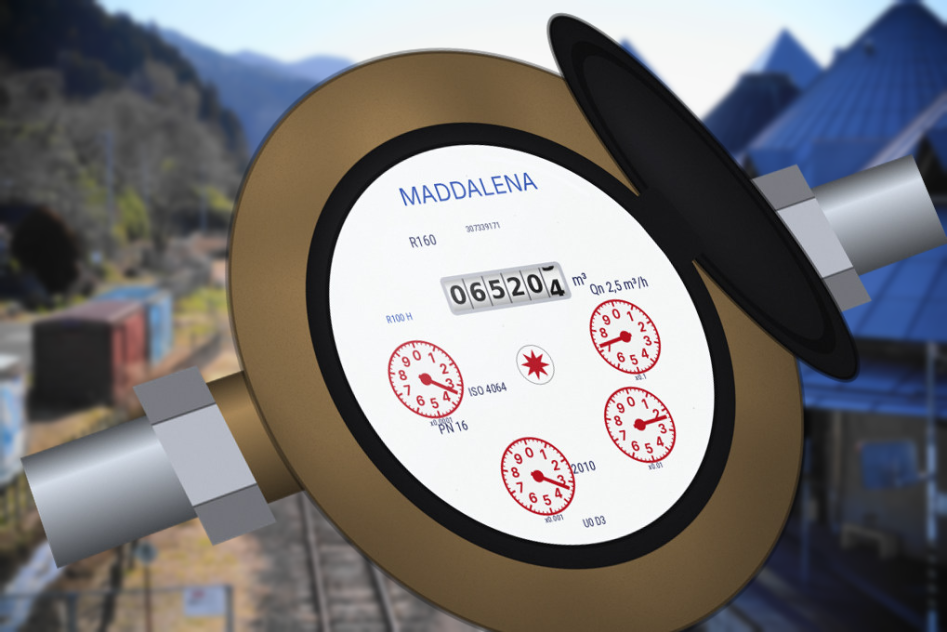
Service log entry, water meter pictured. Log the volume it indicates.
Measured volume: 65203.7233 m³
